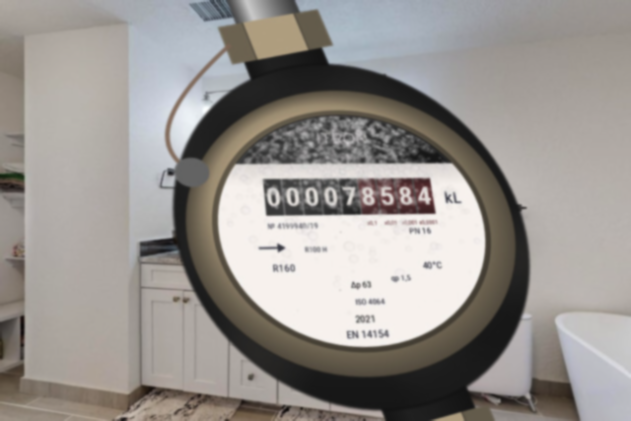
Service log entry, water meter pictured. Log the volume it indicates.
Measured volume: 7.8584 kL
